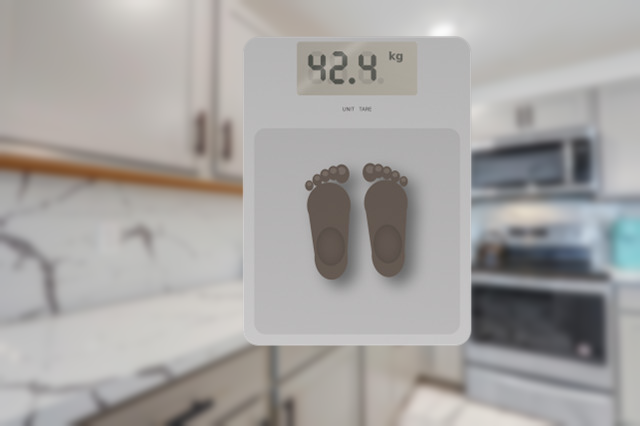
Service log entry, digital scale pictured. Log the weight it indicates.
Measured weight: 42.4 kg
